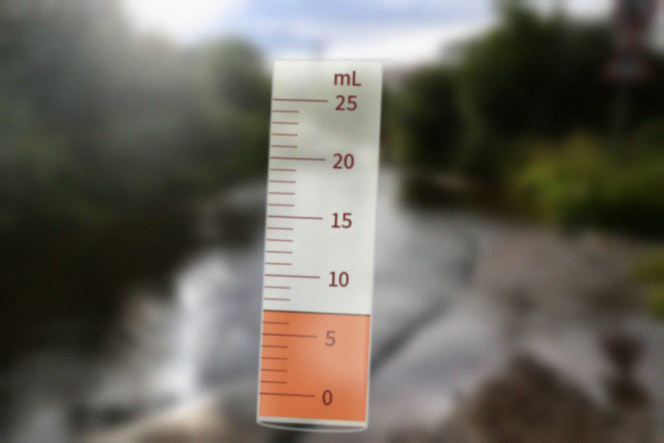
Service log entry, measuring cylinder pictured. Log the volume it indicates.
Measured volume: 7 mL
